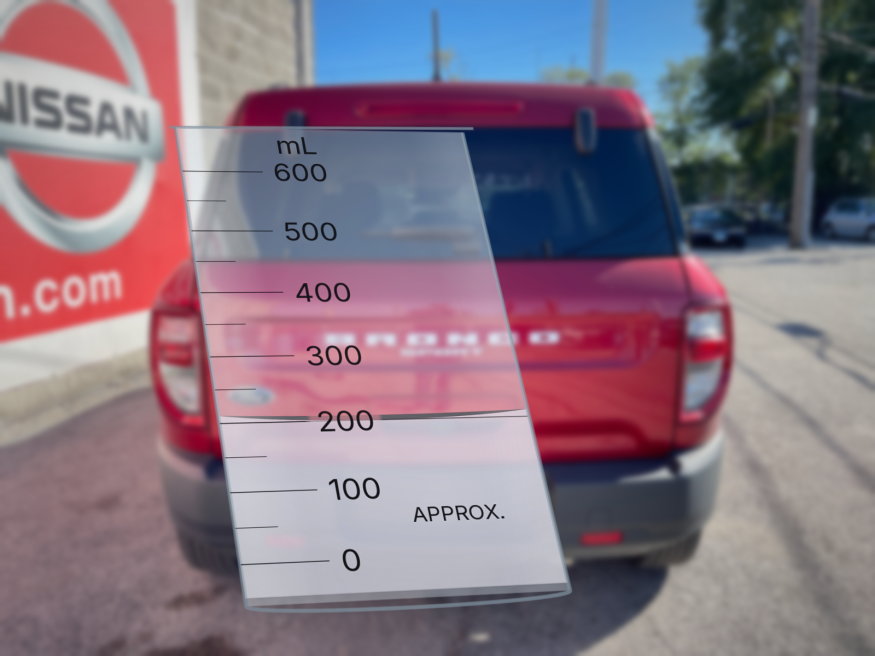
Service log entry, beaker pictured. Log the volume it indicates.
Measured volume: 200 mL
